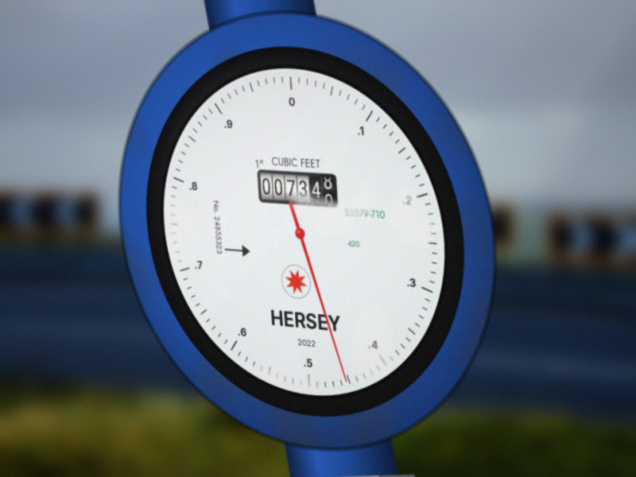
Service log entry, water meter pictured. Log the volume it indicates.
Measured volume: 7348.45 ft³
